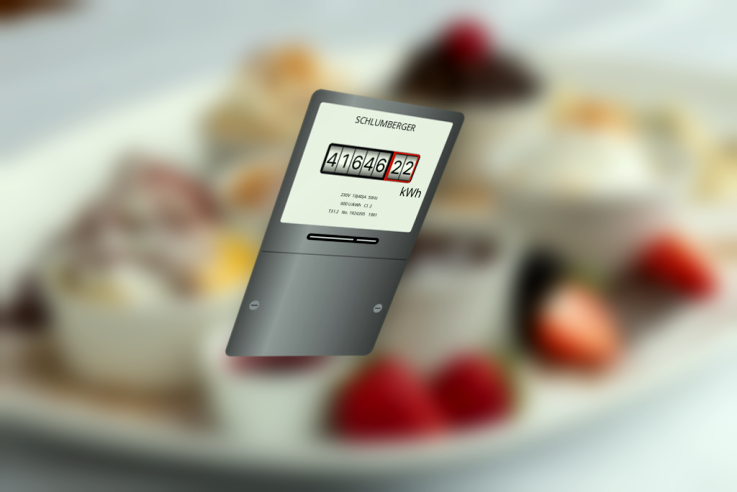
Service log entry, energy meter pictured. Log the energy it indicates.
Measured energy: 41646.22 kWh
